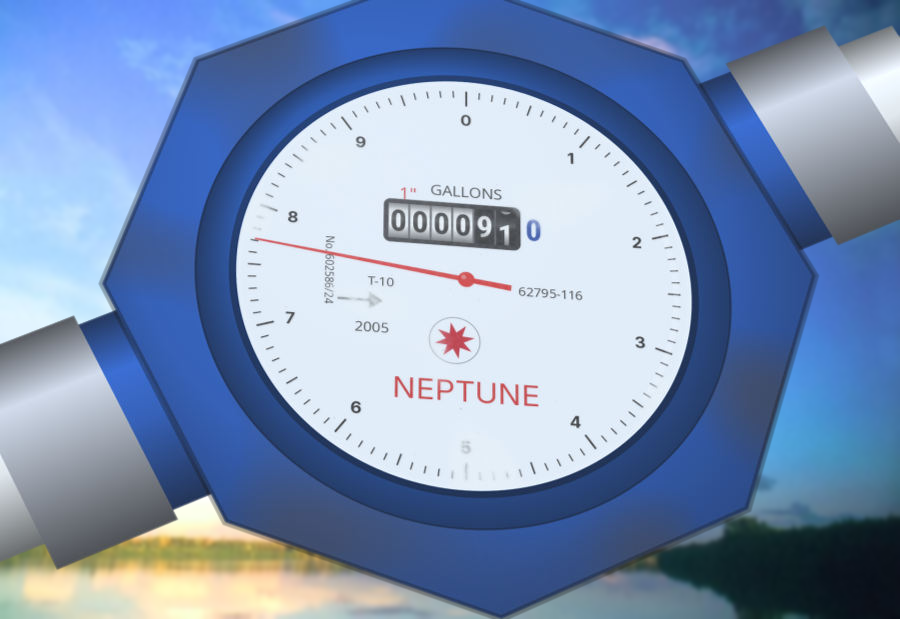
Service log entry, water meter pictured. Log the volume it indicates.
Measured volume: 907.7 gal
